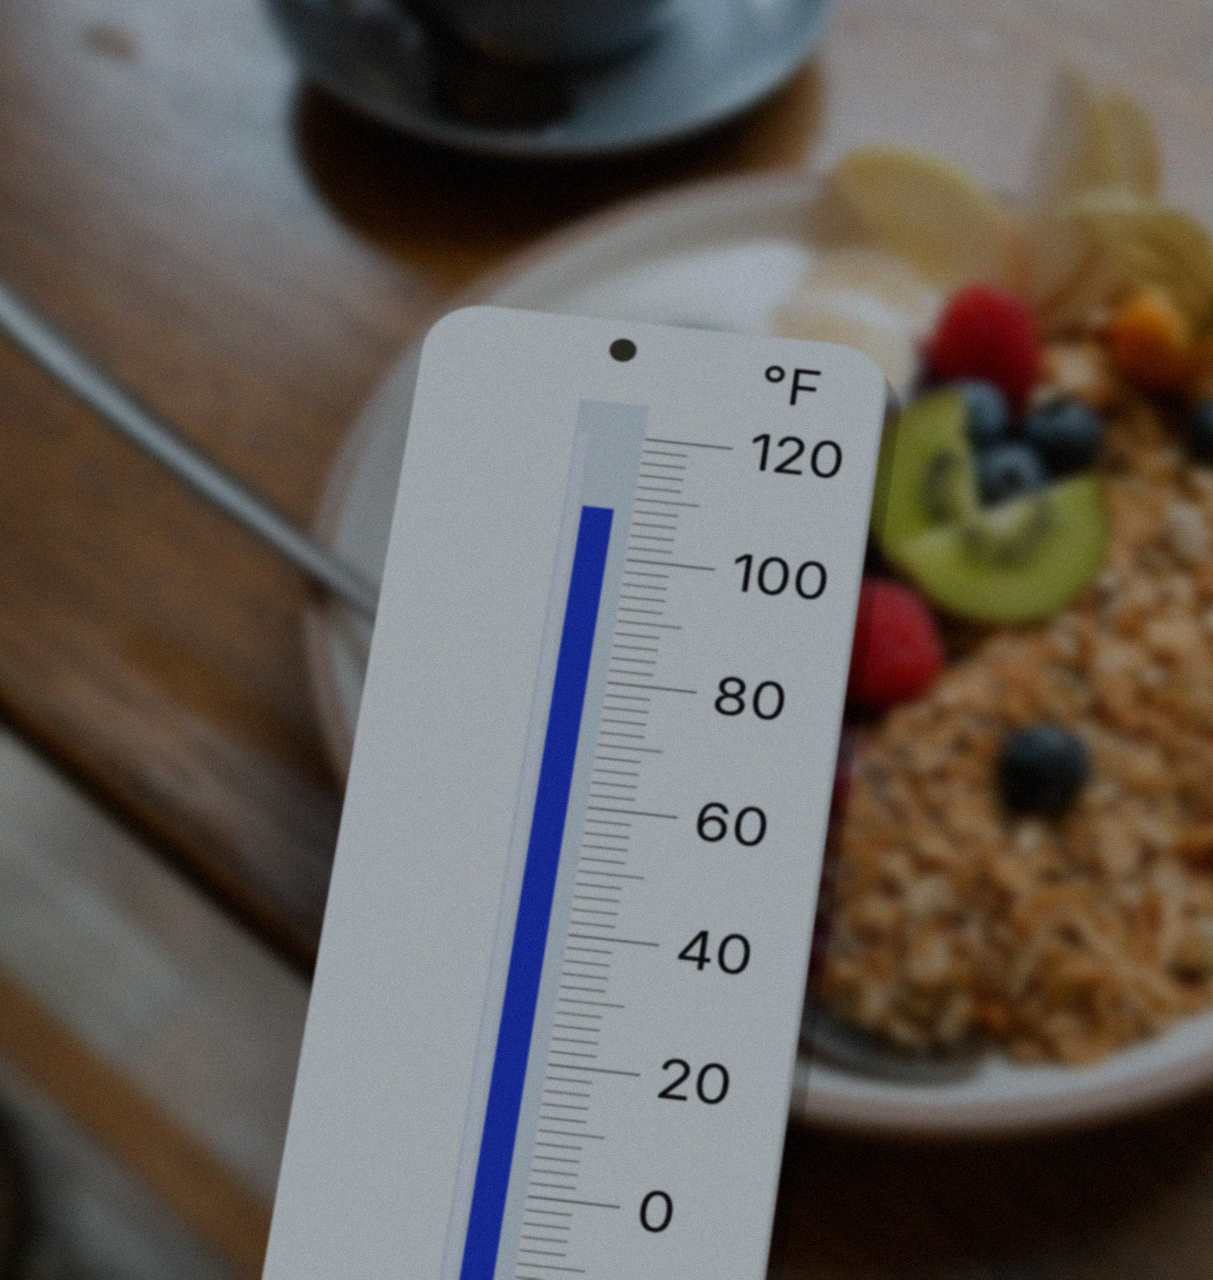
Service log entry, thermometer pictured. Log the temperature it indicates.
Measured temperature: 108 °F
